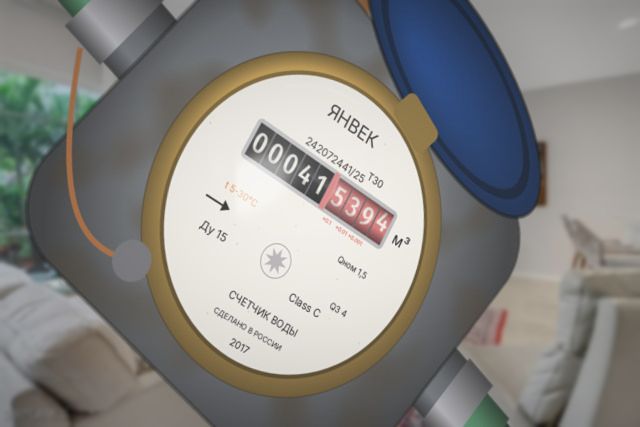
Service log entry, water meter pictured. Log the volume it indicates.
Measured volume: 41.5394 m³
